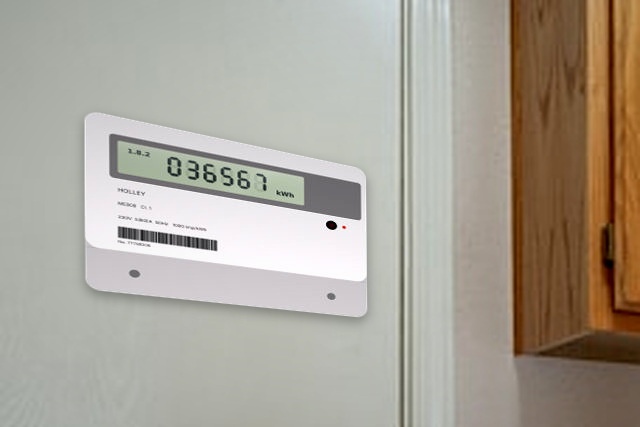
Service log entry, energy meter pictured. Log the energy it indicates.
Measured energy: 36567 kWh
